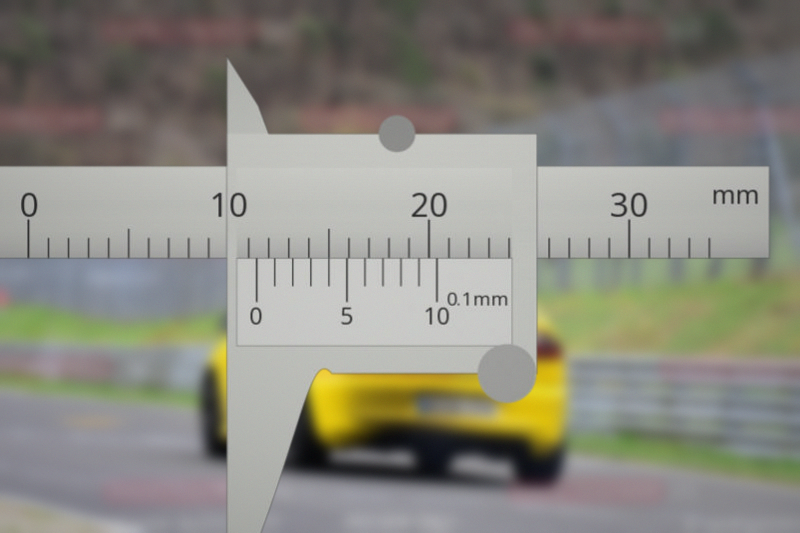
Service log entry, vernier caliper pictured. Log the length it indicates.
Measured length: 11.4 mm
